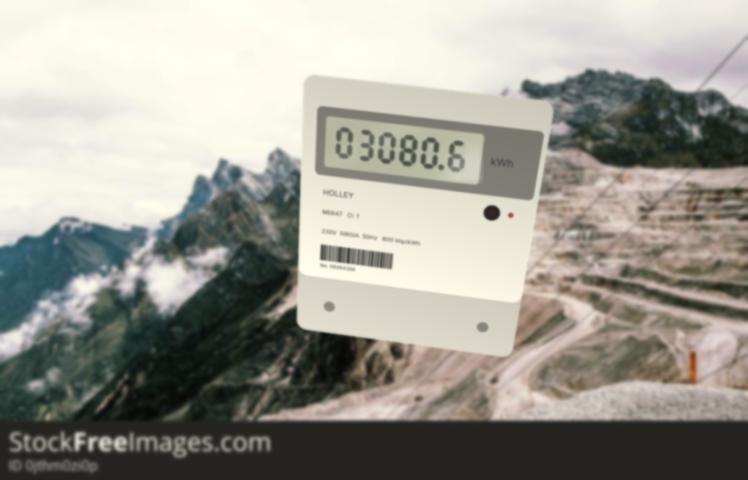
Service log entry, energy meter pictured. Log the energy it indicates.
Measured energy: 3080.6 kWh
